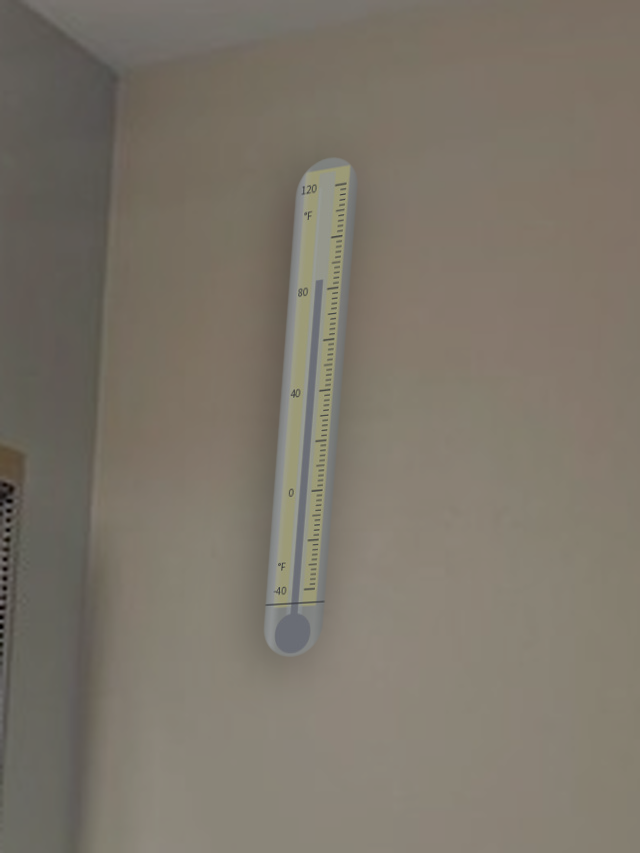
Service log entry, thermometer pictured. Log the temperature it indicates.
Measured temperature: 84 °F
